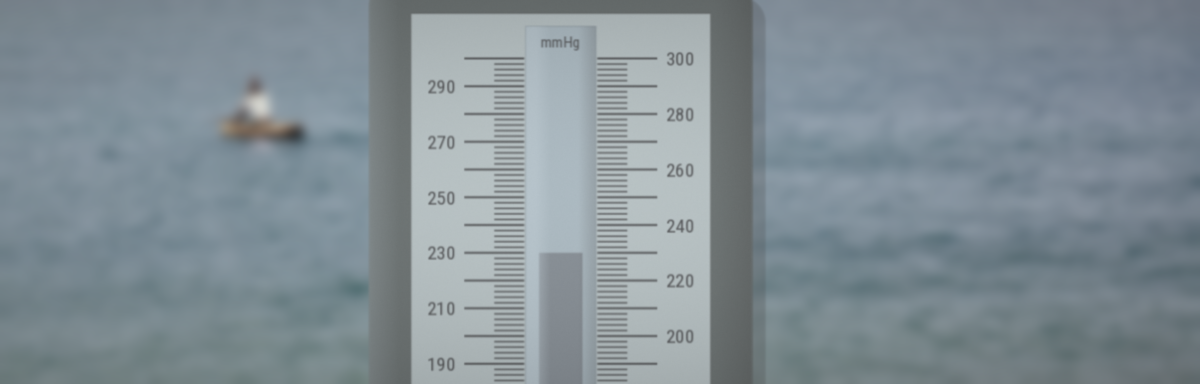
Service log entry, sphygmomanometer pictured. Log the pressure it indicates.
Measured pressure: 230 mmHg
